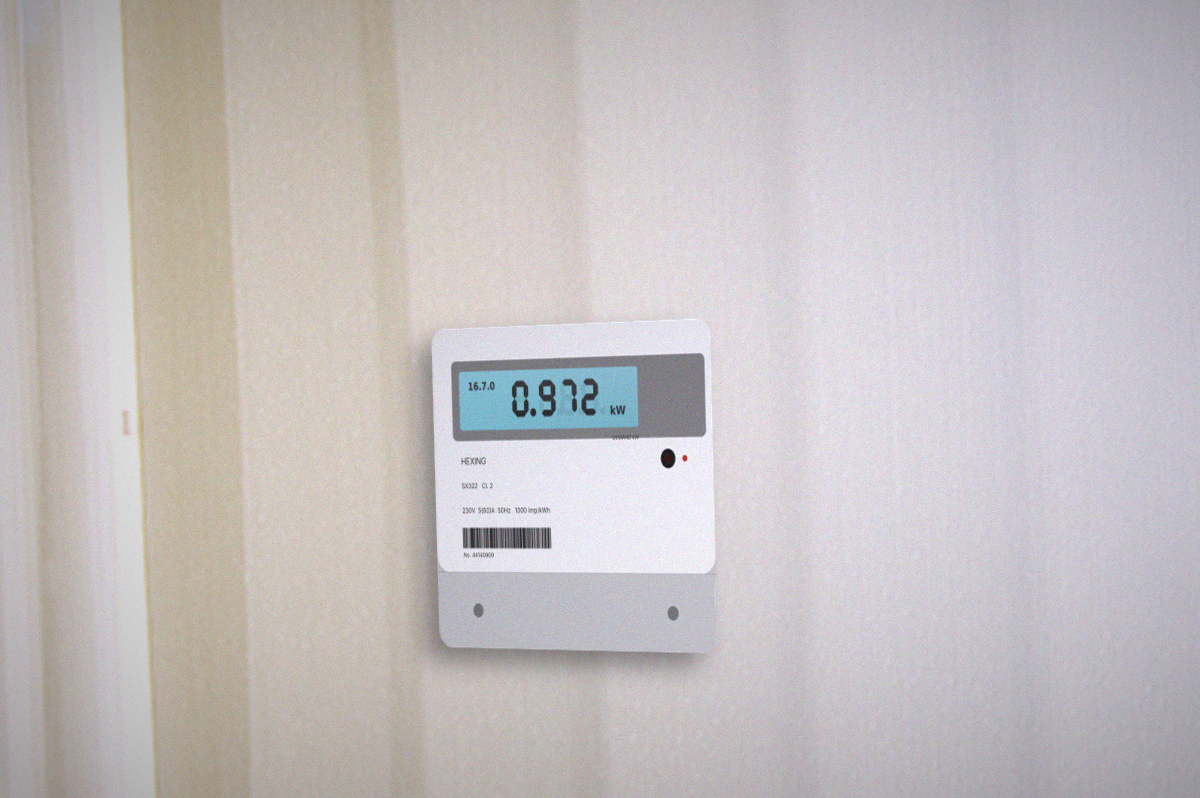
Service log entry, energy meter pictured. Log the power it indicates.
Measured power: 0.972 kW
